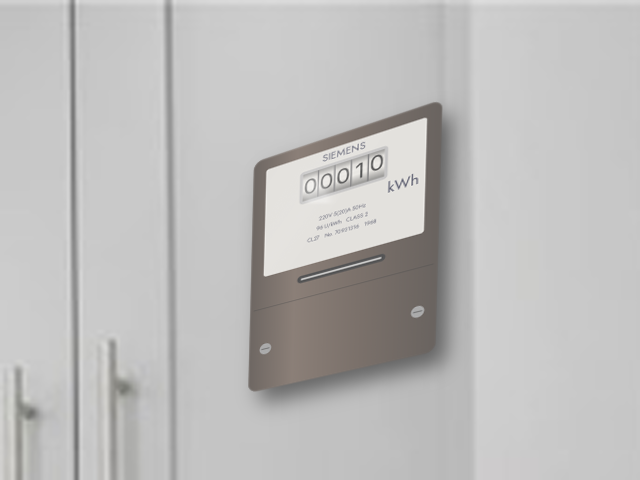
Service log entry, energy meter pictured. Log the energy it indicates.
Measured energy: 10 kWh
